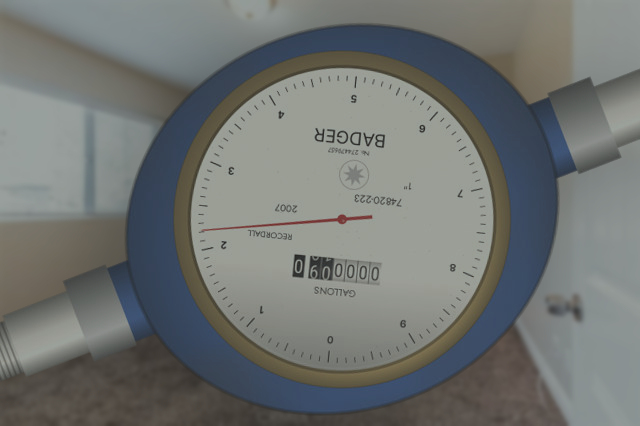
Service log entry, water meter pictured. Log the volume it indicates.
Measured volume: 92.2 gal
